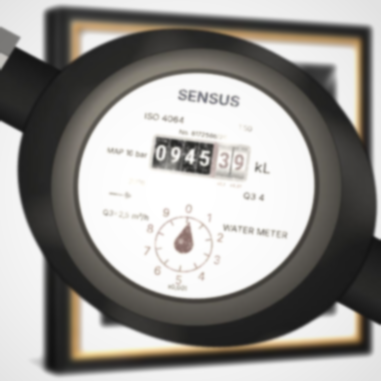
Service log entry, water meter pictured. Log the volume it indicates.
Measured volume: 945.390 kL
